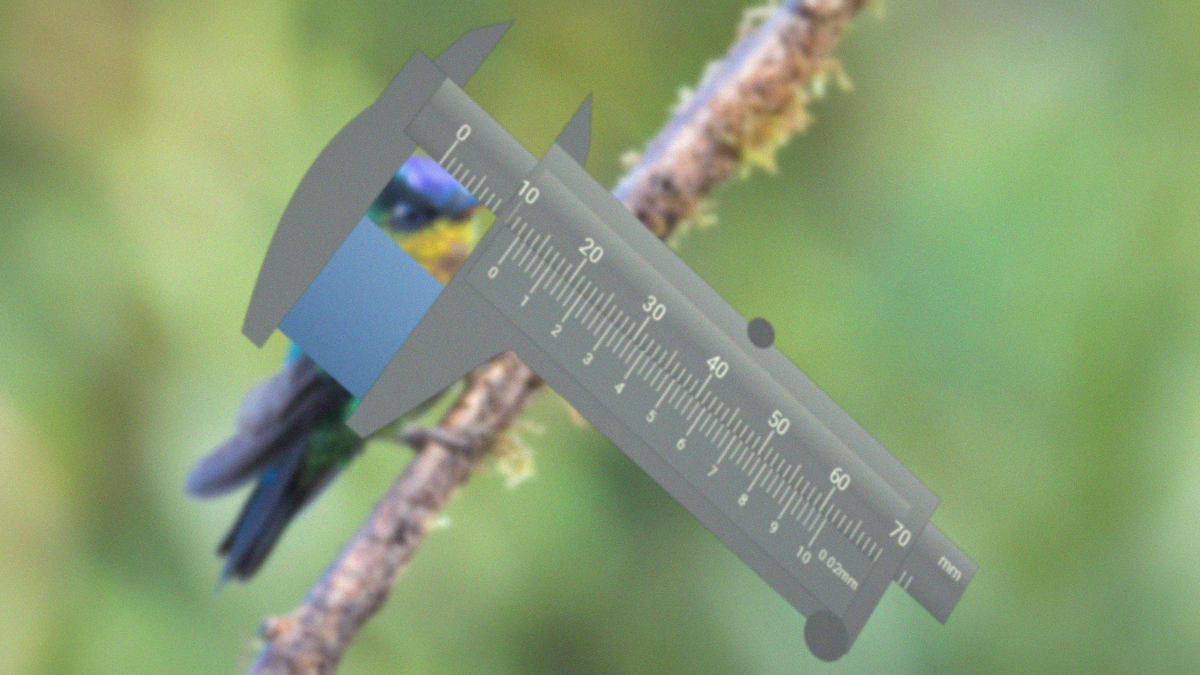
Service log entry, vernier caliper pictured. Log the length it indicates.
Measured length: 12.2 mm
